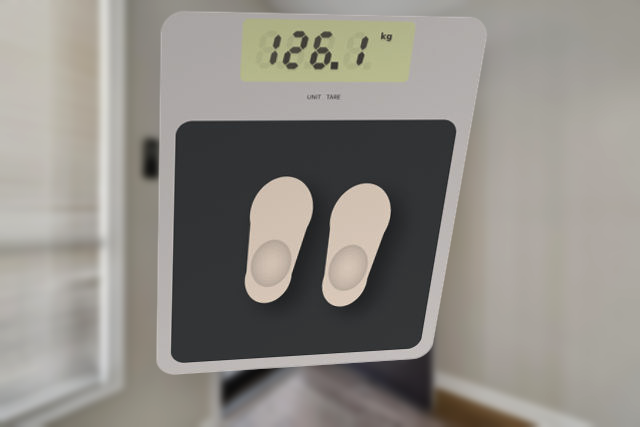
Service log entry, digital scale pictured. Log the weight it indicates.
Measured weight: 126.1 kg
